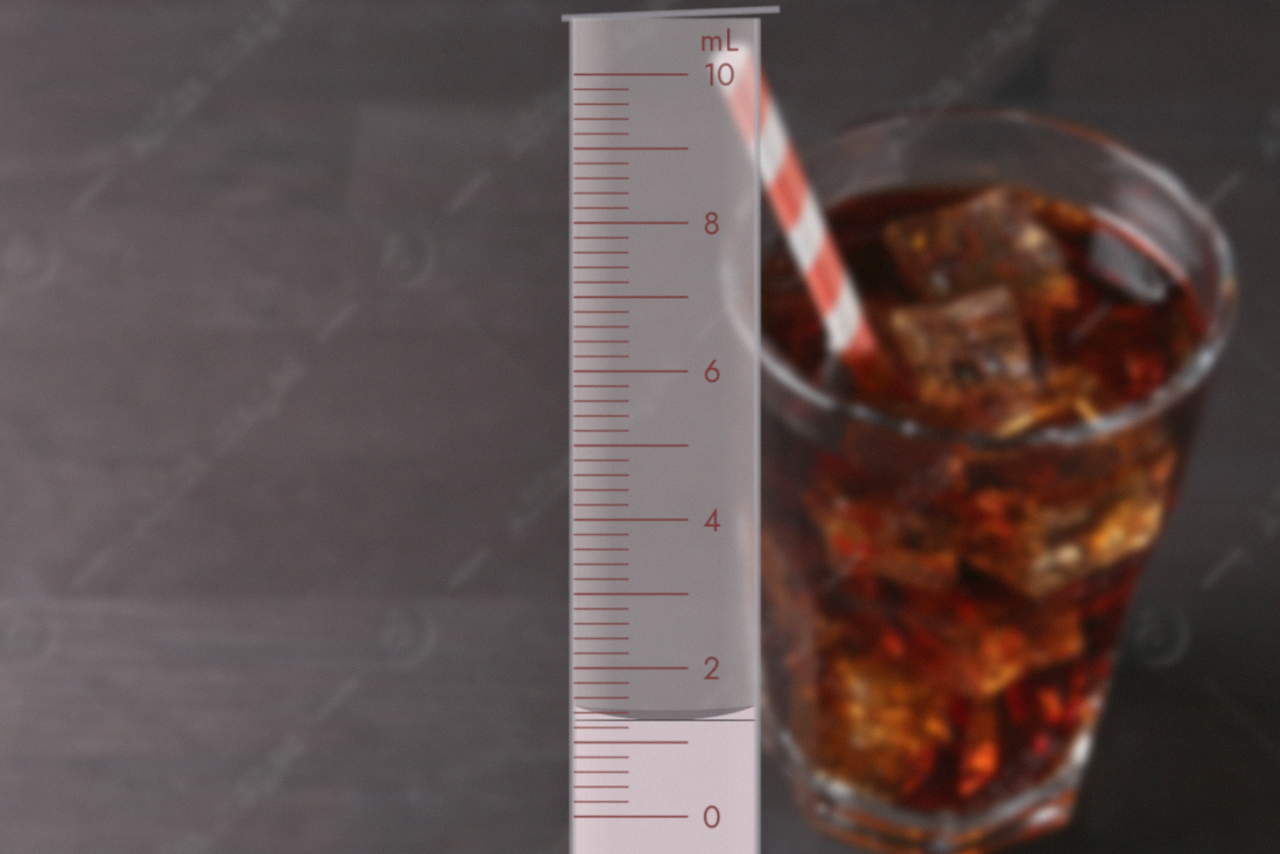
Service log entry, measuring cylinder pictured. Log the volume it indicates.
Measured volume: 1.3 mL
